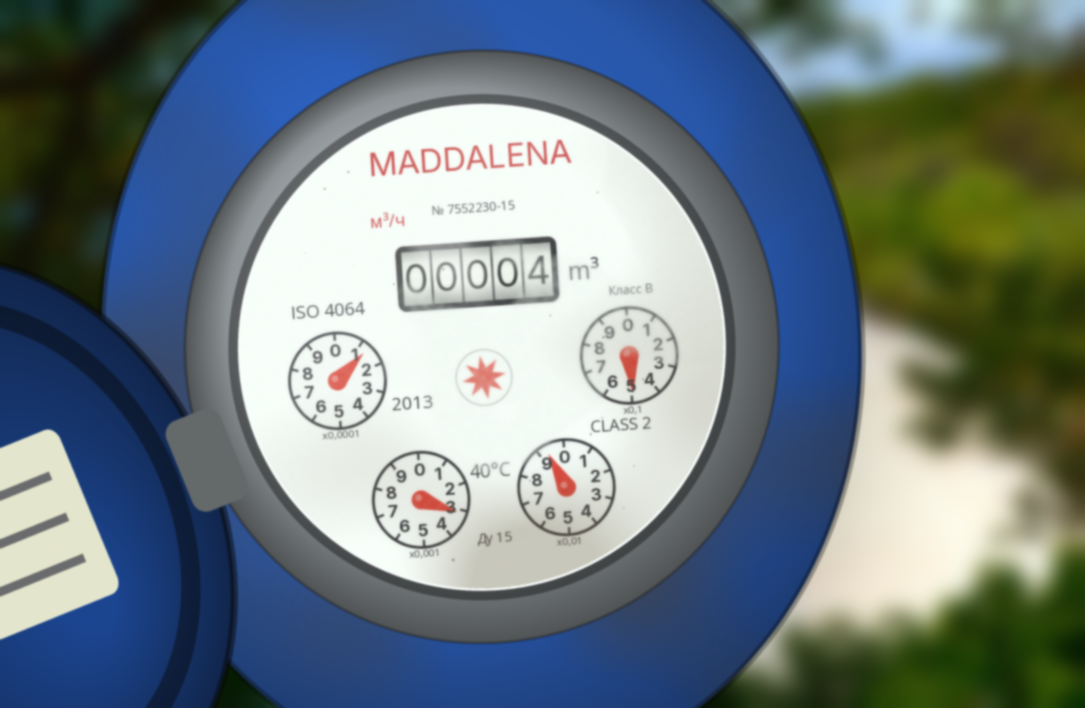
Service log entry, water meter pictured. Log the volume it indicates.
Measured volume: 4.4931 m³
